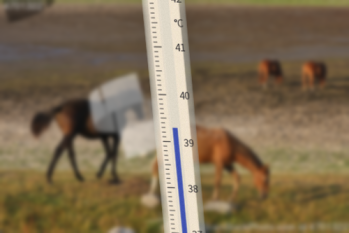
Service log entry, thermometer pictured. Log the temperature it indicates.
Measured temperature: 39.3 °C
